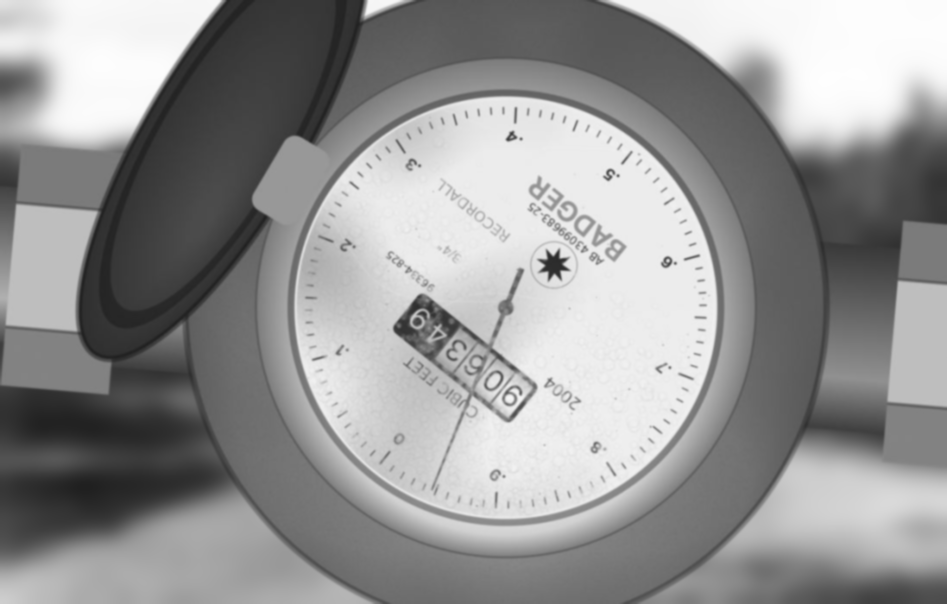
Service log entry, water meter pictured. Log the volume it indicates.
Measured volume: 906348.95 ft³
